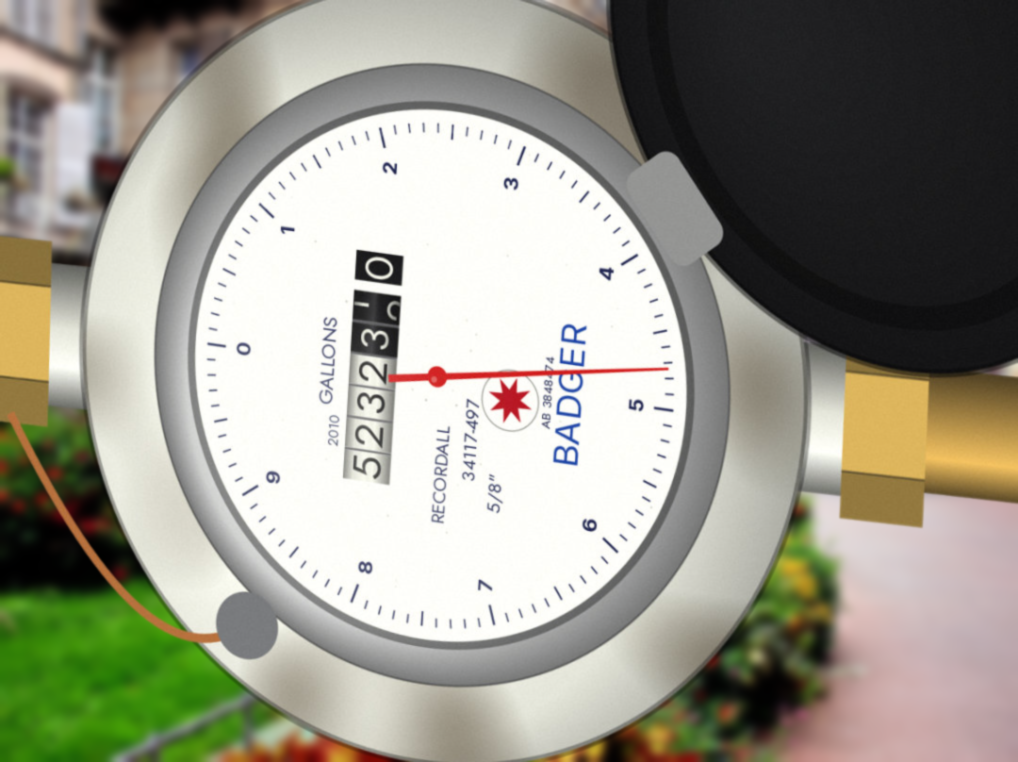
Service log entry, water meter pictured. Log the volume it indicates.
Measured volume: 5232314.7 gal
